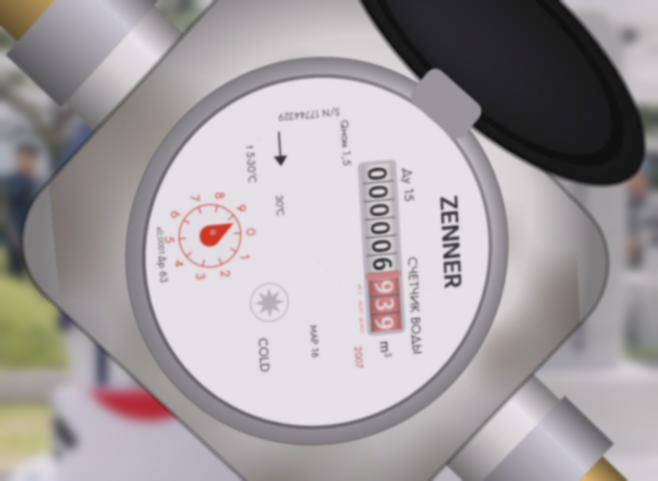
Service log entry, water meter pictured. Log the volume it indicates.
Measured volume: 6.9389 m³
